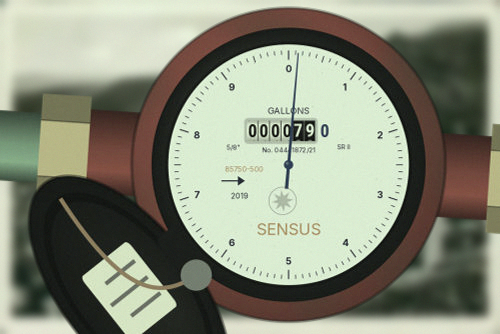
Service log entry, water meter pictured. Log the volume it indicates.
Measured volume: 790.1 gal
